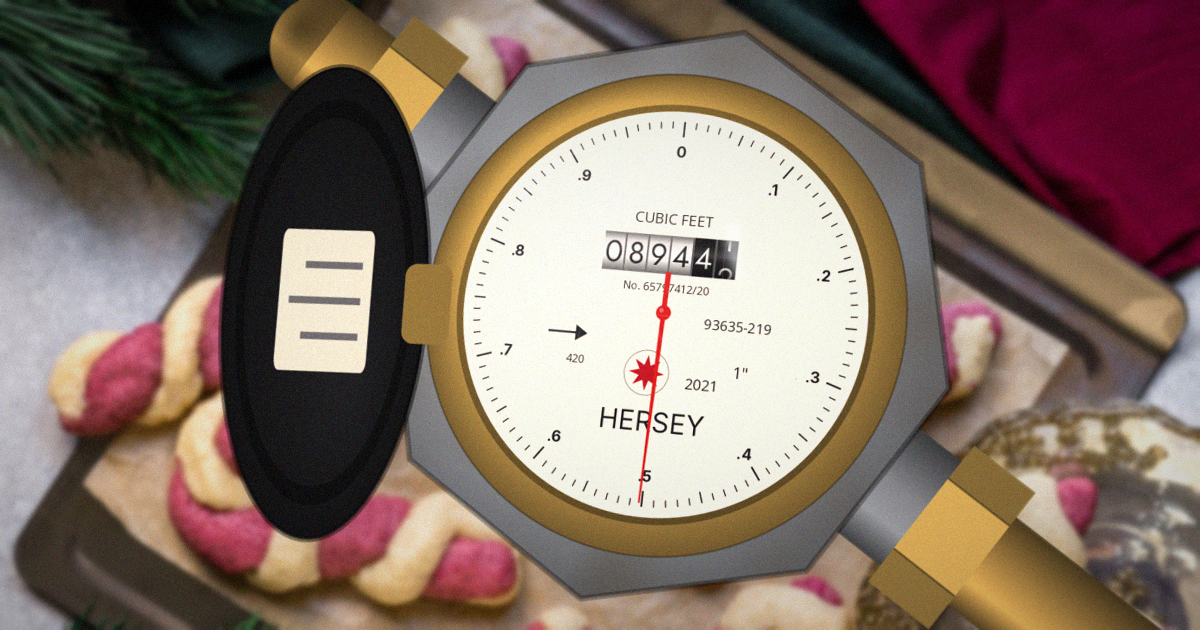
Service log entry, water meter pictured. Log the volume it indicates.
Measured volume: 89441.50 ft³
